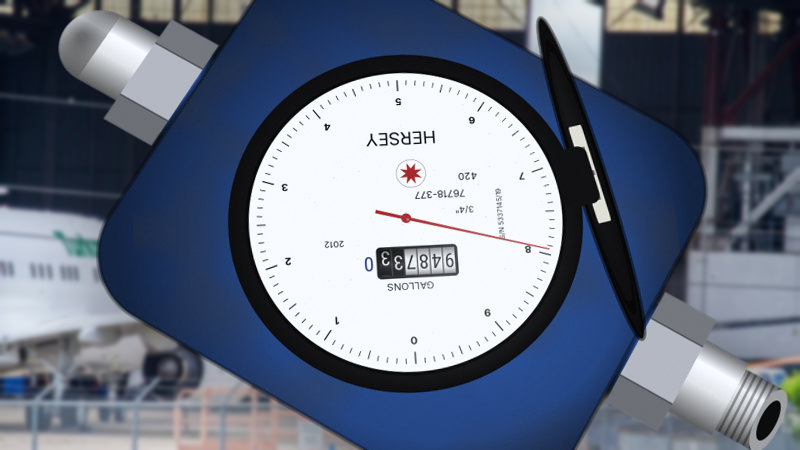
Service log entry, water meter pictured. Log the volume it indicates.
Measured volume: 9487327.9 gal
